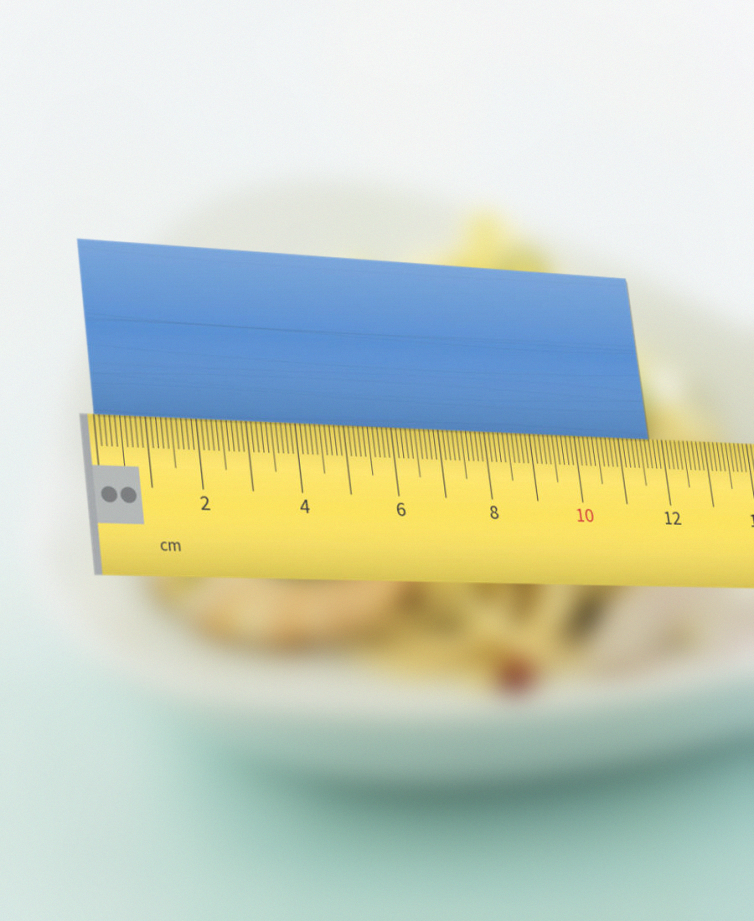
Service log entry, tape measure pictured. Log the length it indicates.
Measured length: 11.7 cm
